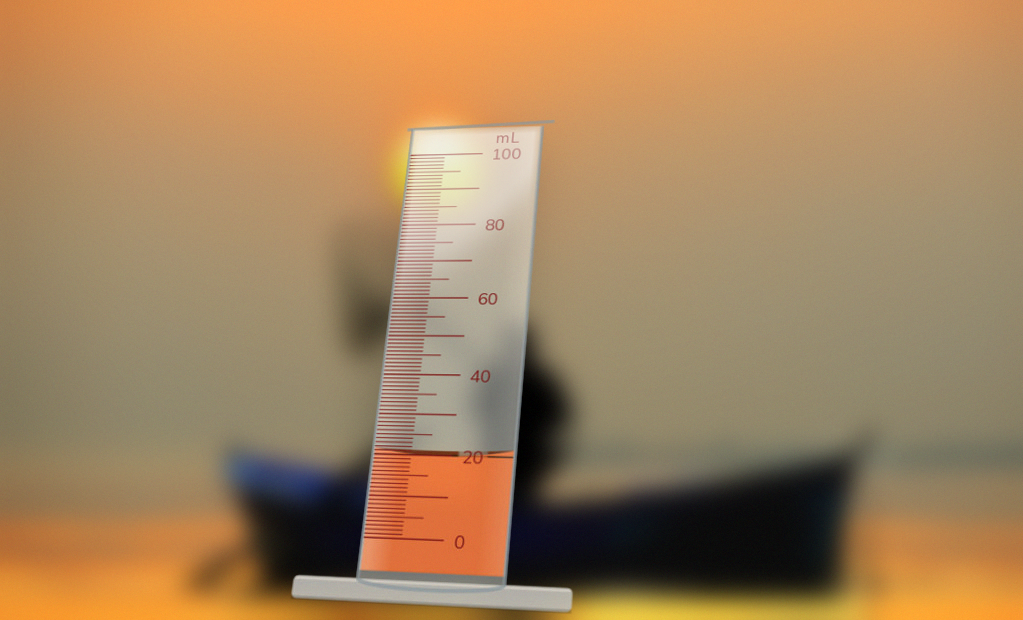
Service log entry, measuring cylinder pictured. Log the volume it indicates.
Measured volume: 20 mL
